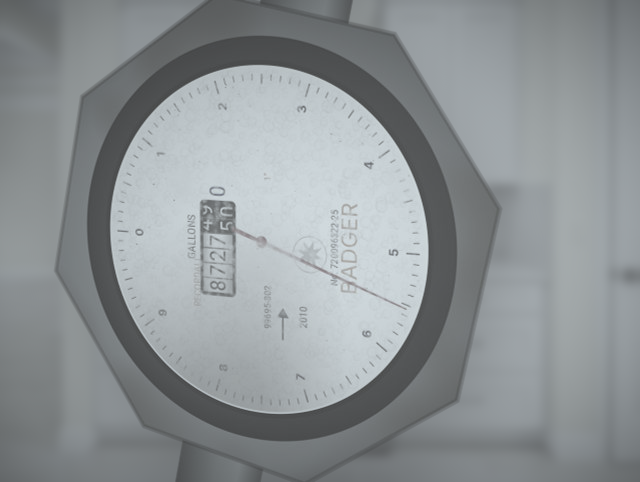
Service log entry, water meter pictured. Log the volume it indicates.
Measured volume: 8727495.5 gal
